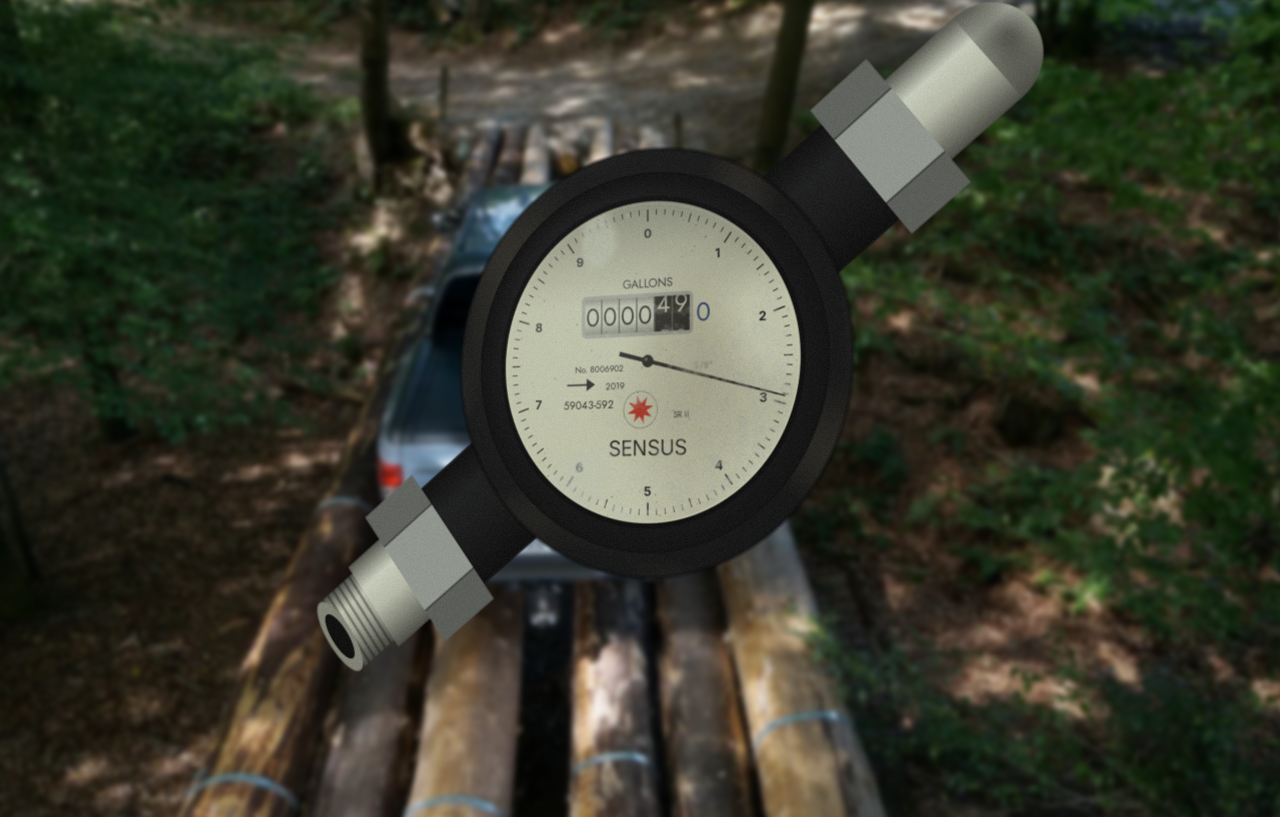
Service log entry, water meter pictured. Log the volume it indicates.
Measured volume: 492.9 gal
